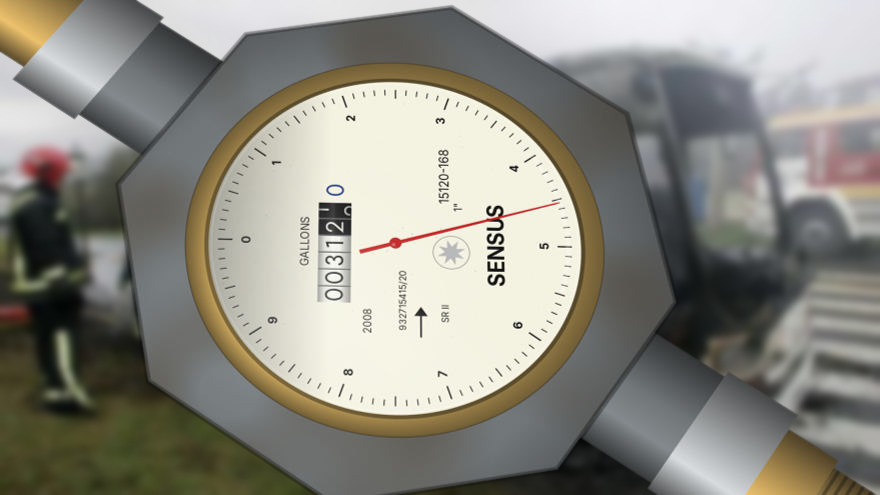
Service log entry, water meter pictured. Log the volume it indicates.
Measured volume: 31214.5 gal
